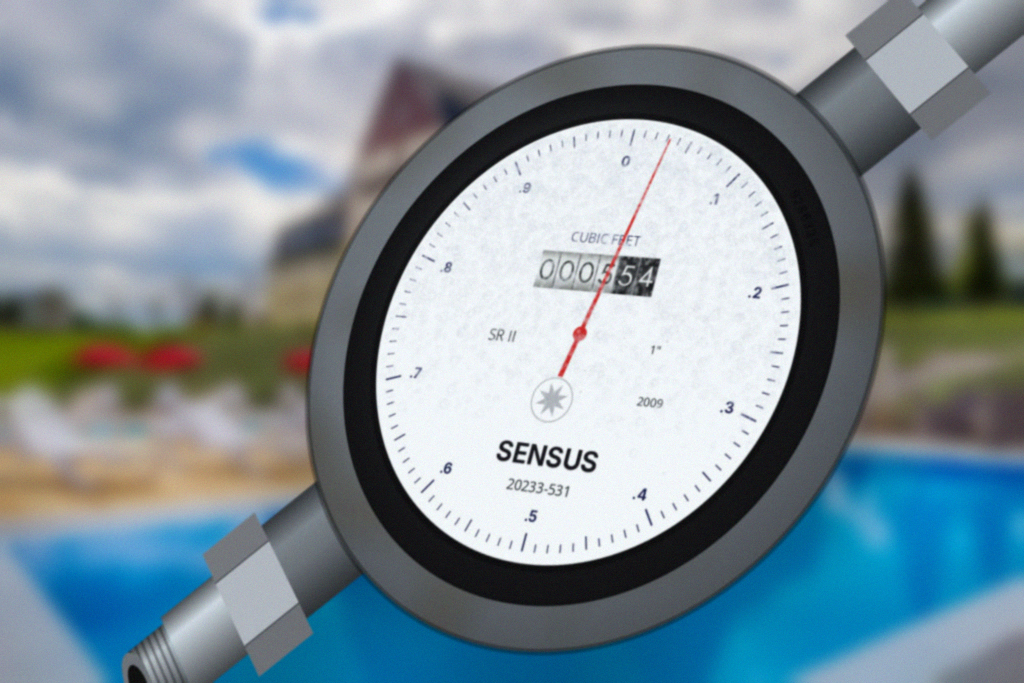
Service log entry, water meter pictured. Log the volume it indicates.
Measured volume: 554.03 ft³
